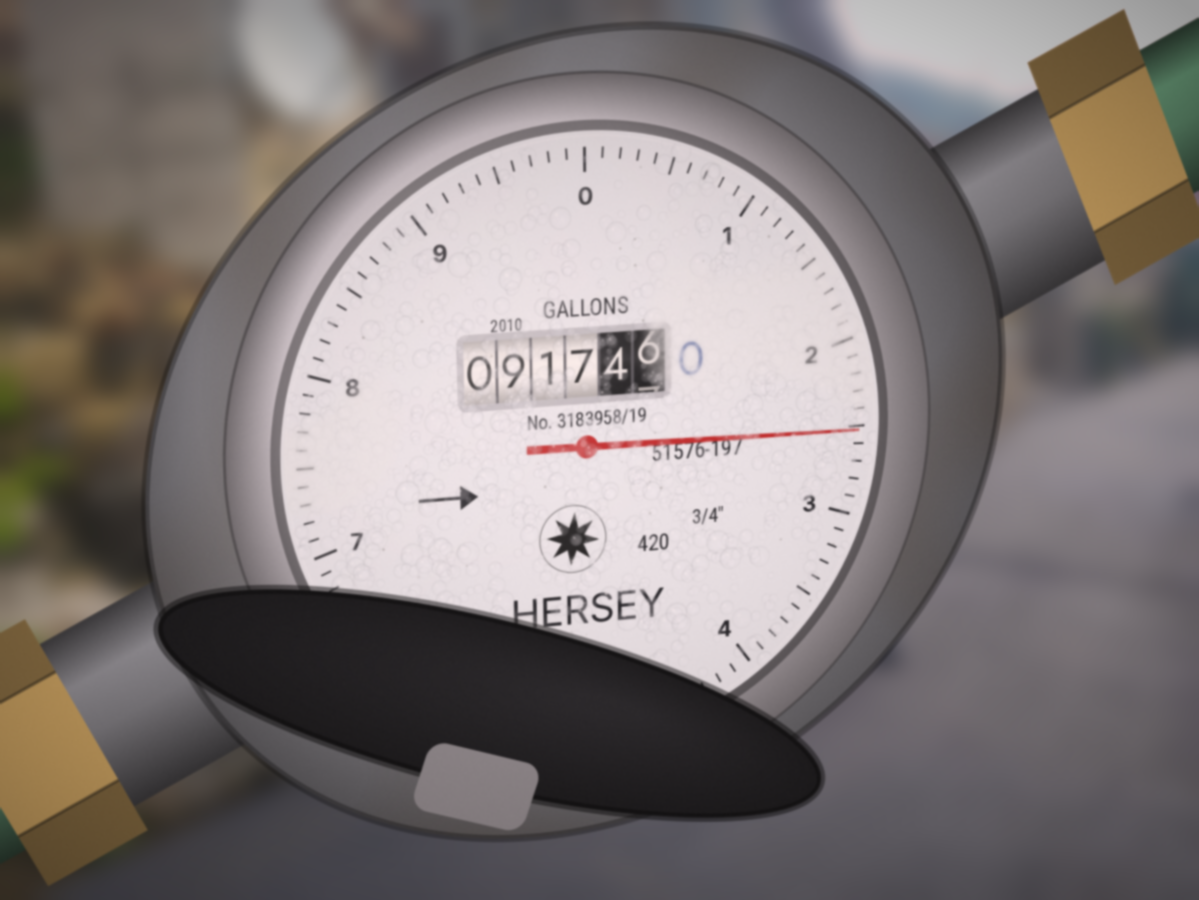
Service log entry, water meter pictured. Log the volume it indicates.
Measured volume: 917462.5 gal
